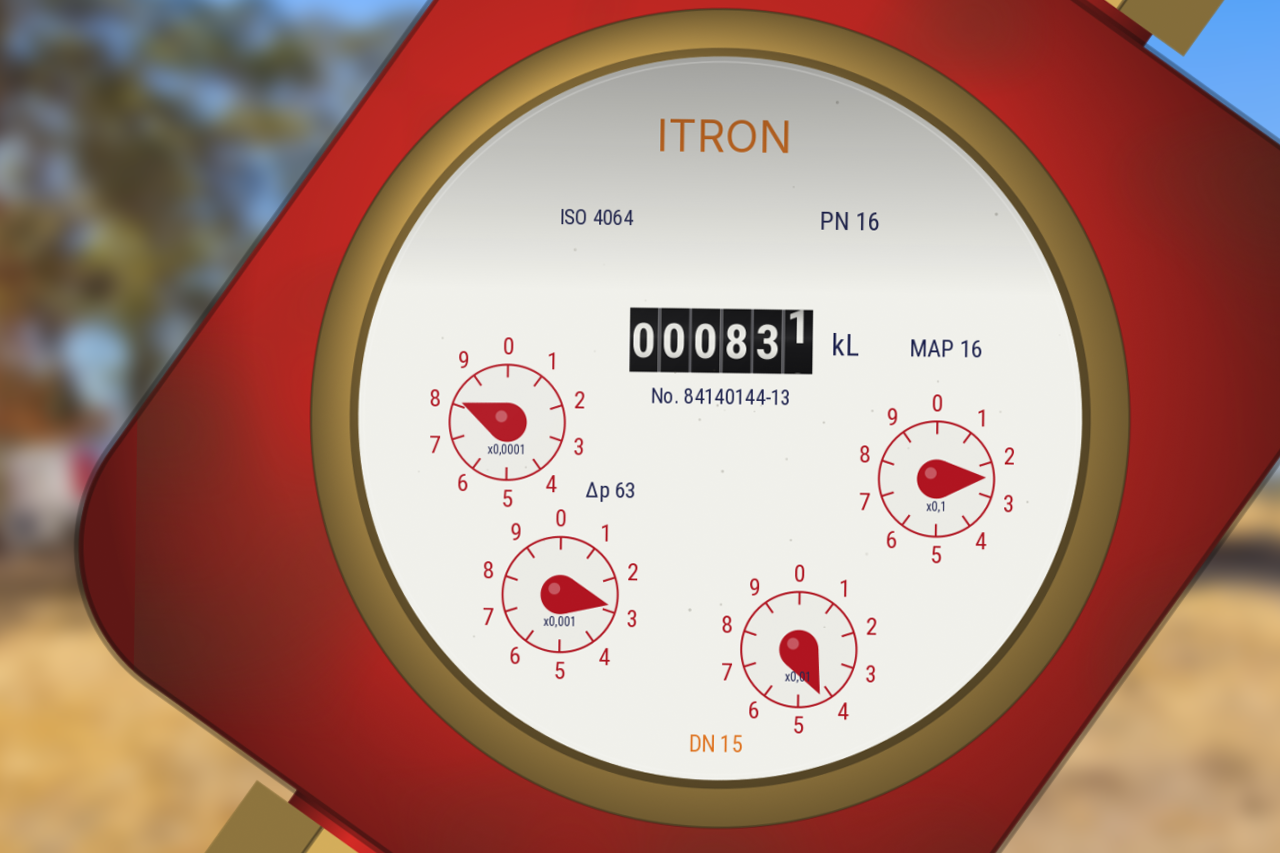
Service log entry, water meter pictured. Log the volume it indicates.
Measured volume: 831.2428 kL
